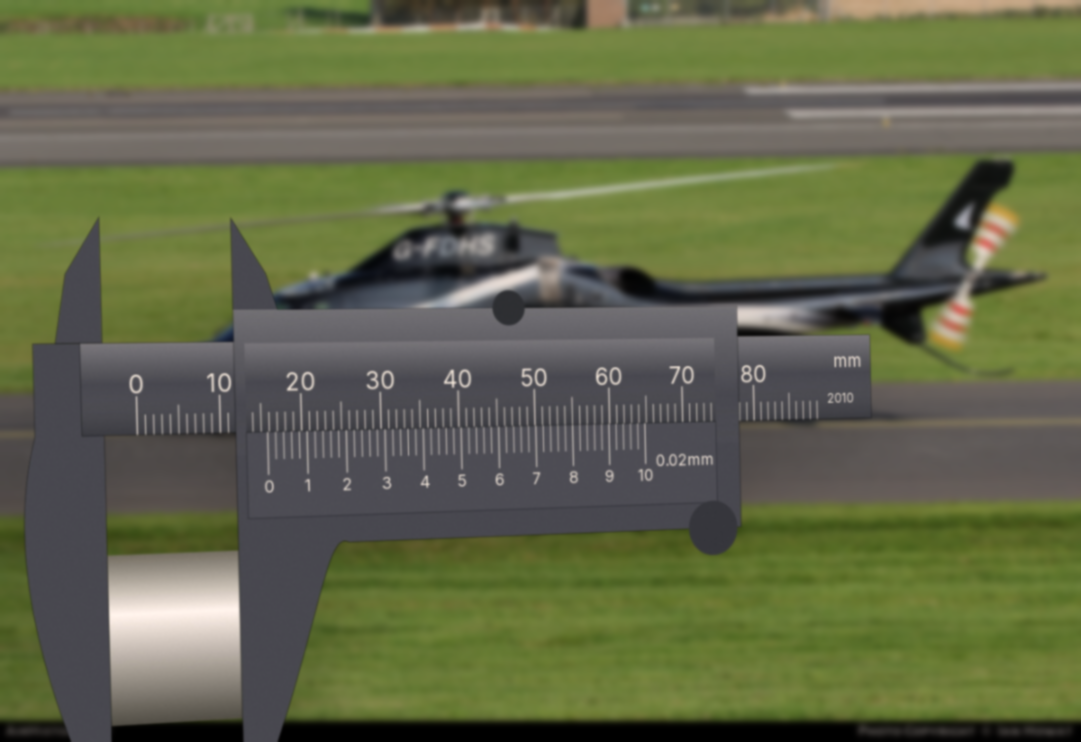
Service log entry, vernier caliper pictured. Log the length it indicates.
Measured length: 15.8 mm
